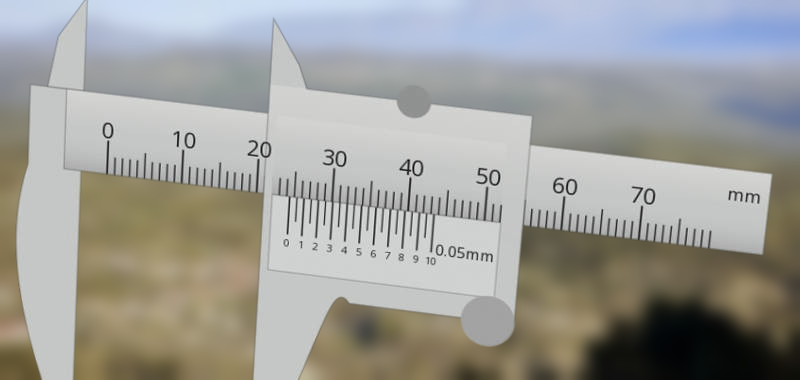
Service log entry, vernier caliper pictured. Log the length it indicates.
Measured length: 24.4 mm
